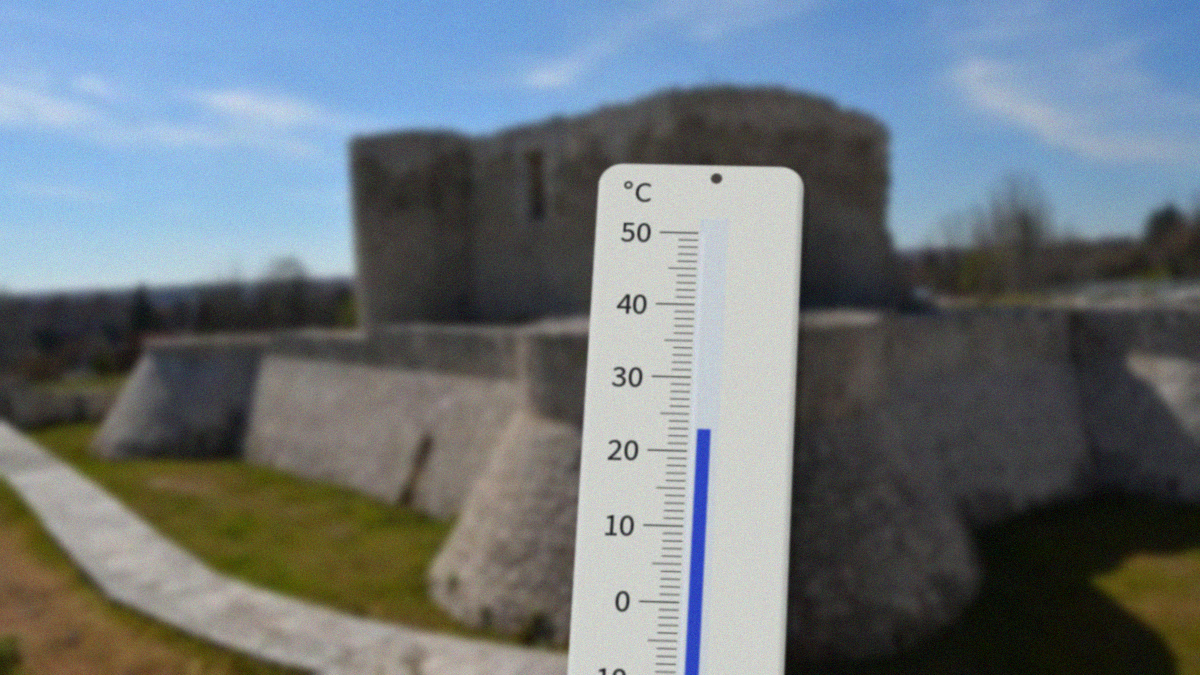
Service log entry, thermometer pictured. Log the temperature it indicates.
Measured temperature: 23 °C
